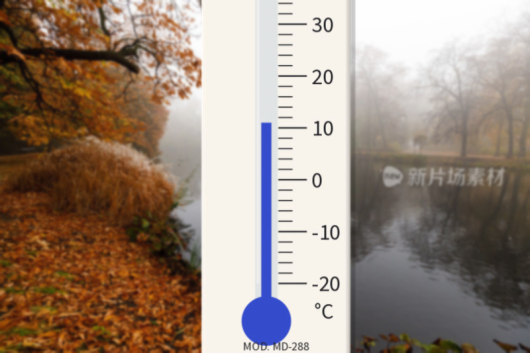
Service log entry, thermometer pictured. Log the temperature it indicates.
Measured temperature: 11 °C
